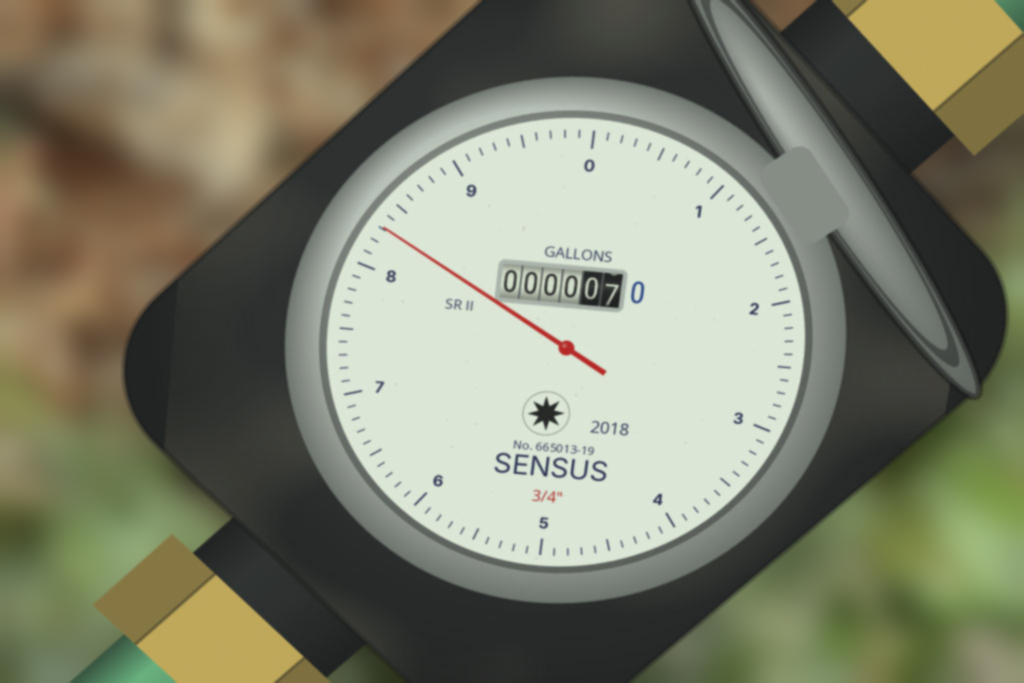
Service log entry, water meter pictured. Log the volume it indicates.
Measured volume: 68.3 gal
